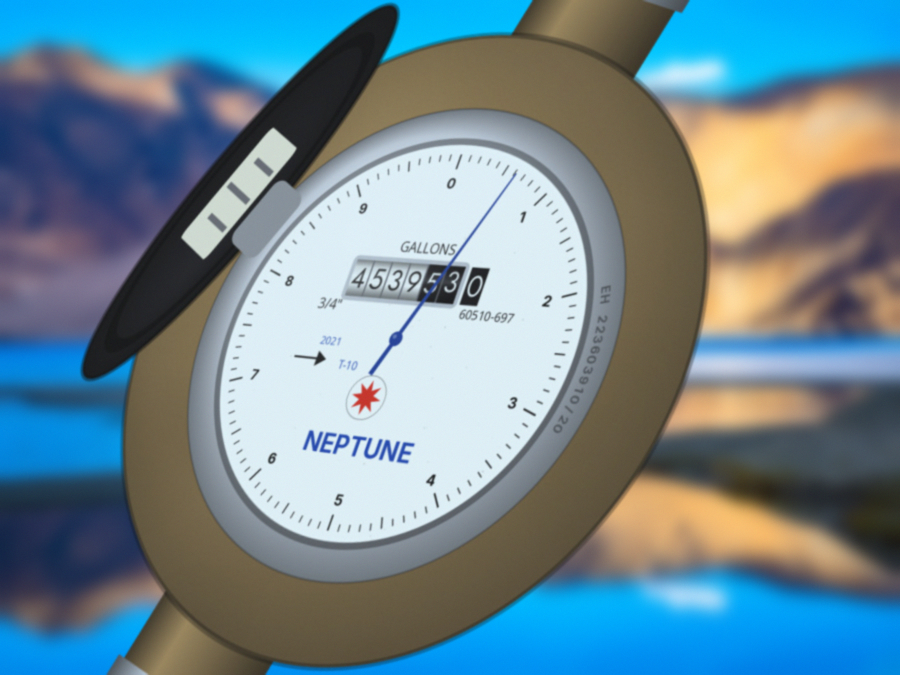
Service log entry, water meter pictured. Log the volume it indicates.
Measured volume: 4539530.6 gal
